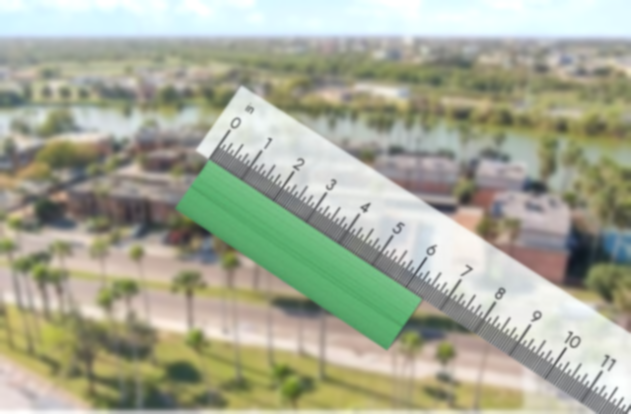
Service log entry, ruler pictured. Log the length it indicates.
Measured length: 6.5 in
